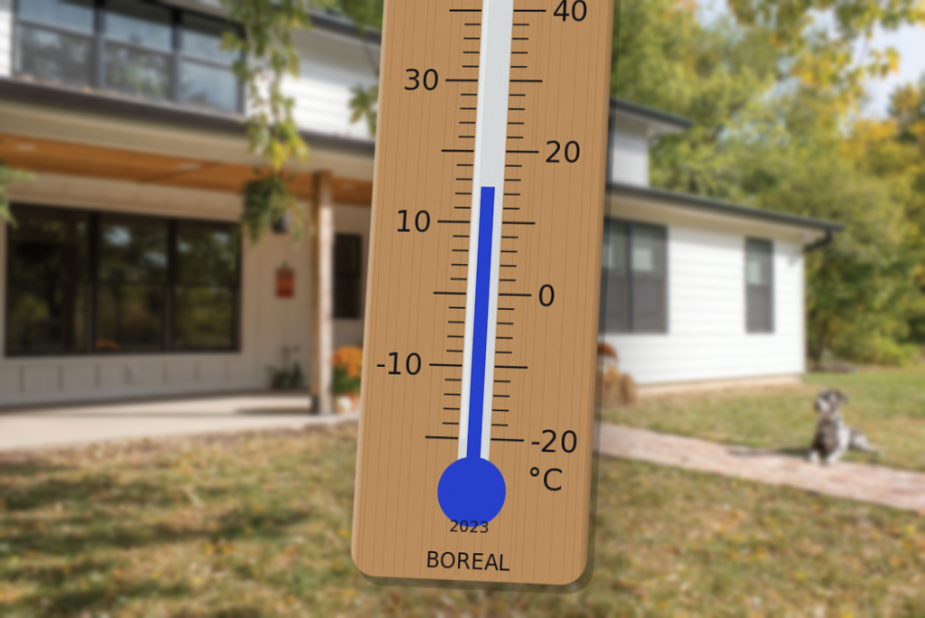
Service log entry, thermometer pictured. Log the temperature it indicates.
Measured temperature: 15 °C
